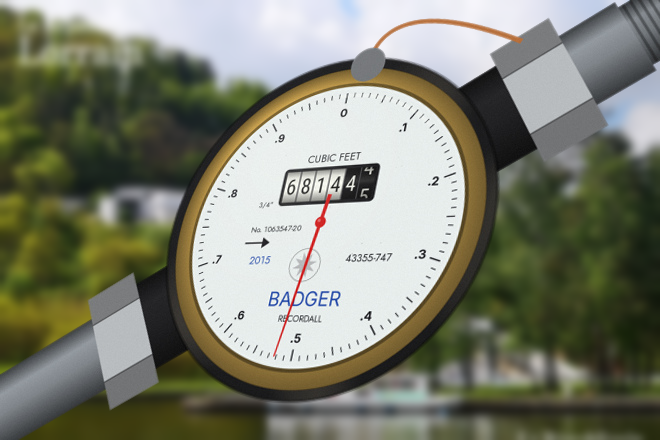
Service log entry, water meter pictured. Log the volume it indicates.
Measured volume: 681444.52 ft³
